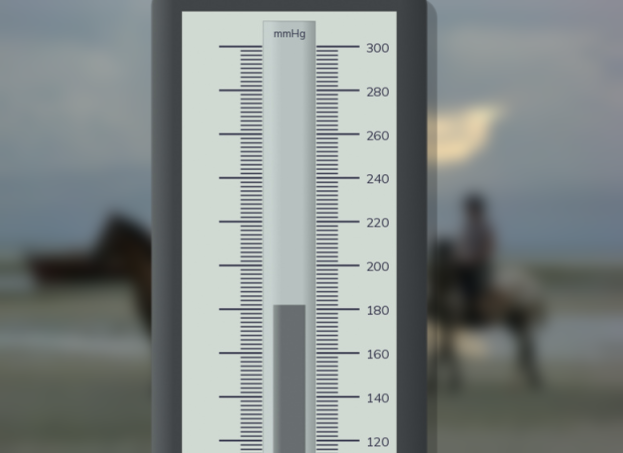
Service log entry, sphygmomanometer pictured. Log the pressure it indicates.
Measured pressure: 182 mmHg
